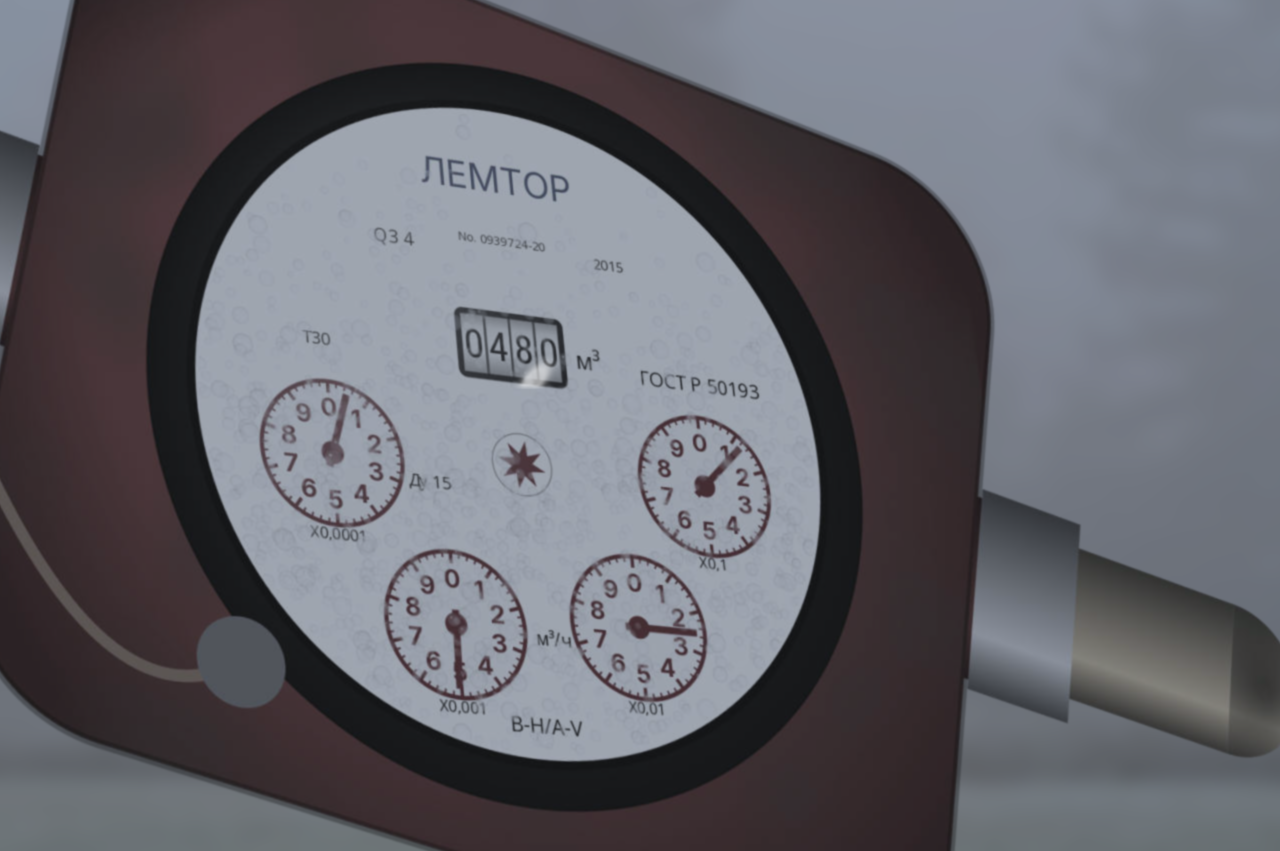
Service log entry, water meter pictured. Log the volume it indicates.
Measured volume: 480.1250 m³
